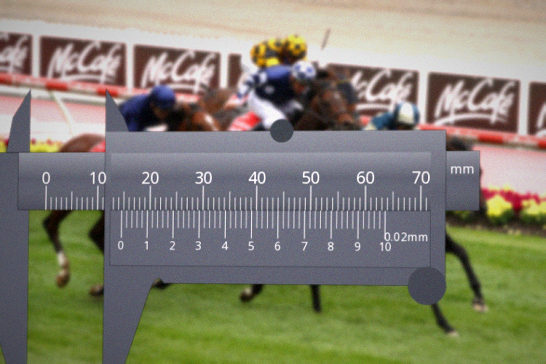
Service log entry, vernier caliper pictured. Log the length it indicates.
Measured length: 14.6 mm
